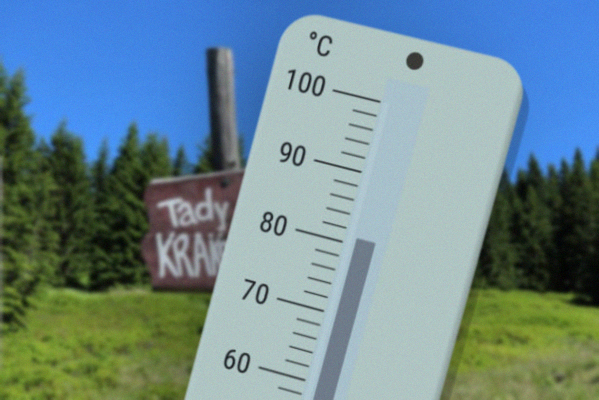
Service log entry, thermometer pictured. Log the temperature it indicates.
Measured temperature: 81 °C
